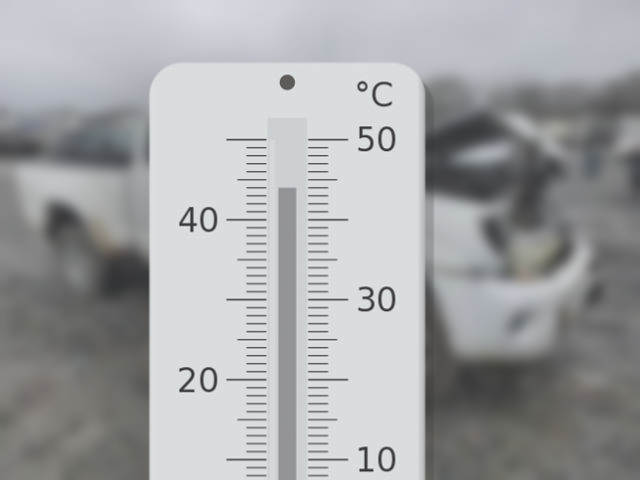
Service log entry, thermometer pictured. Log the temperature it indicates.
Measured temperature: 44 °C
